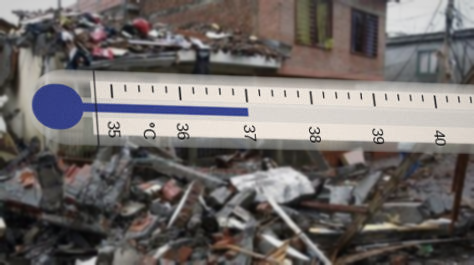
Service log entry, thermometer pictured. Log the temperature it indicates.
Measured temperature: 37 °C
